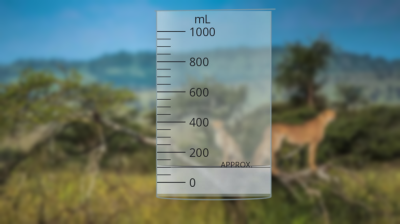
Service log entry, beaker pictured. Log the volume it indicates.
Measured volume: 100 mL
